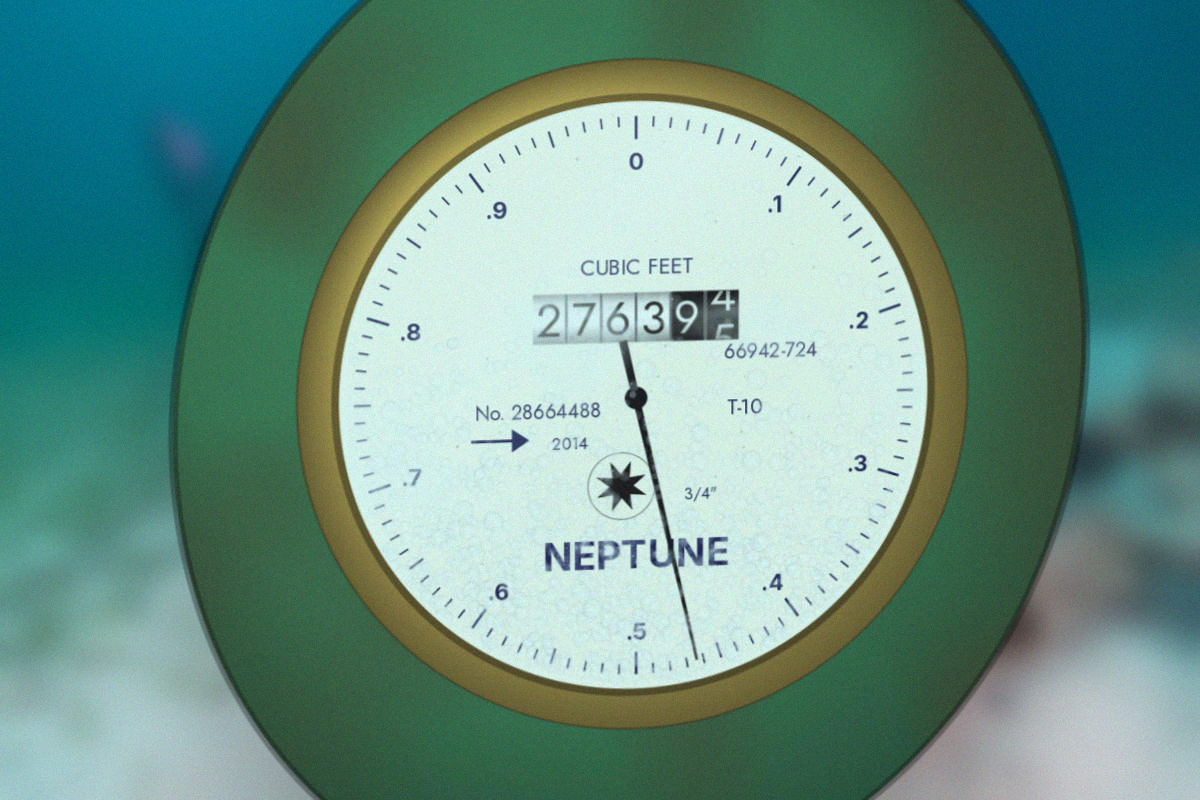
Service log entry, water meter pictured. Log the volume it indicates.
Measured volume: 276394.46 ft³
